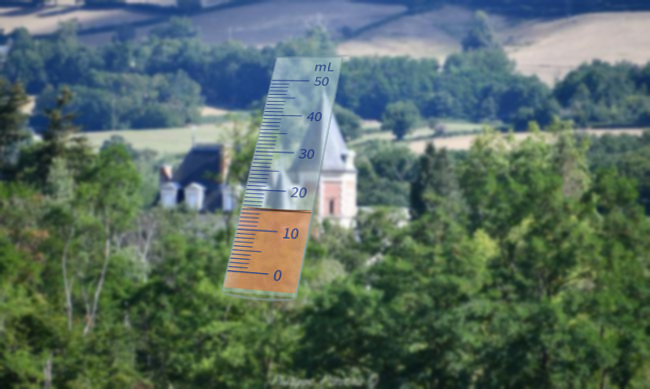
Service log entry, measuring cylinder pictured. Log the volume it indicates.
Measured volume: 15 mL
